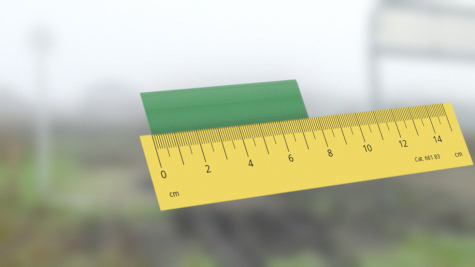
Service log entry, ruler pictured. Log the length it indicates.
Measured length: 7.5 cm
